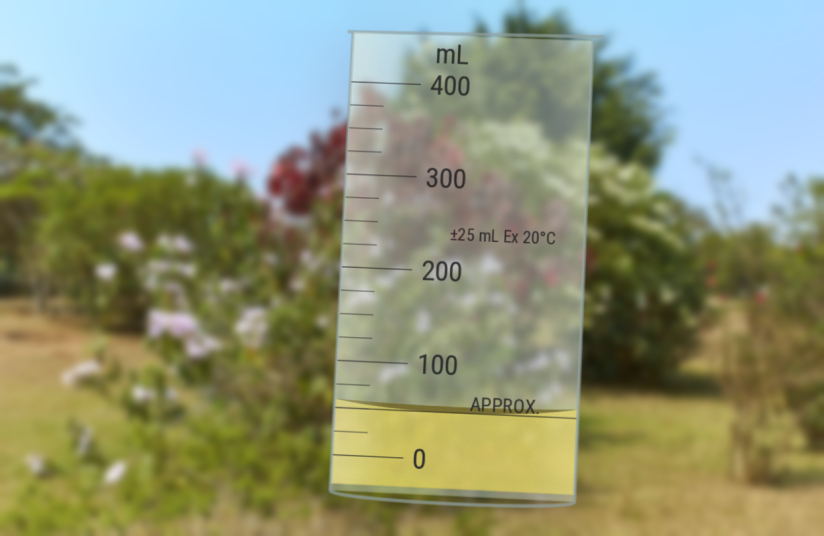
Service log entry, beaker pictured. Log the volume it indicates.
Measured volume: 50 mL
